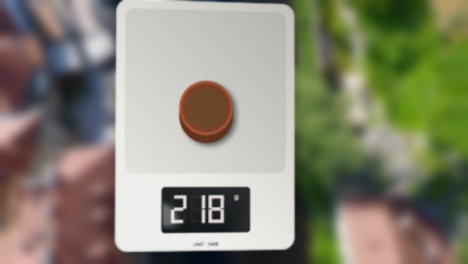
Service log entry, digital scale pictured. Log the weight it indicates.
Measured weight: 218 g
